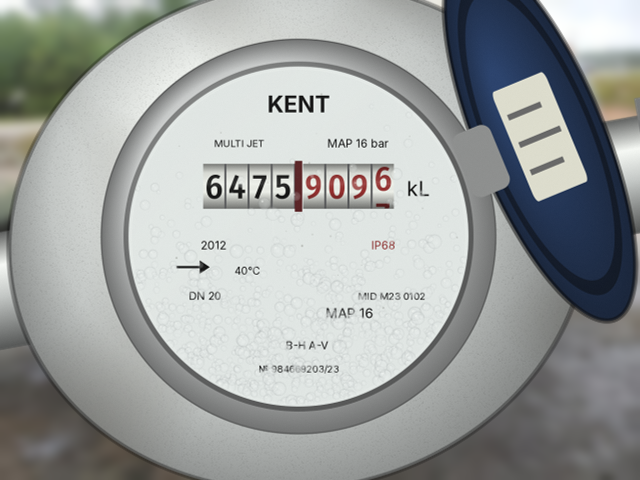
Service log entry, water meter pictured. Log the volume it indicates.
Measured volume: 6475.9096 kL
